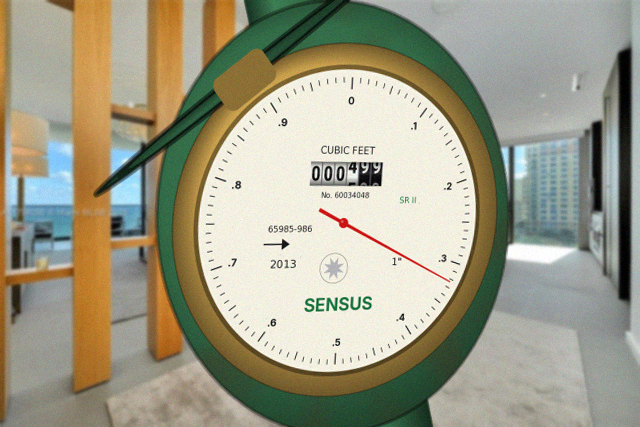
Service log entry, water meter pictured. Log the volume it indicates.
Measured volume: 499.32 ft³
